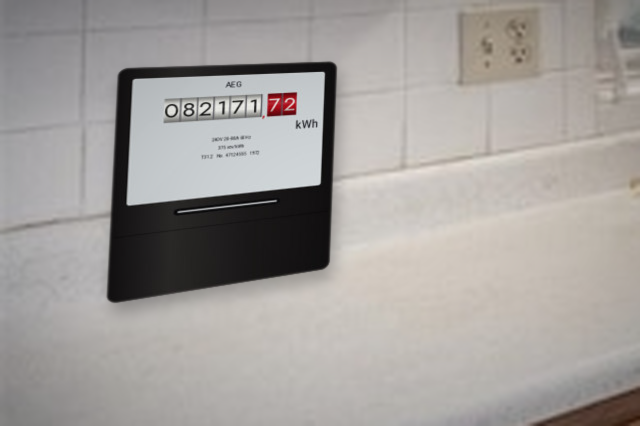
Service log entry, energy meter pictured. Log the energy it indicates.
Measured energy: 82171.72 kWh
